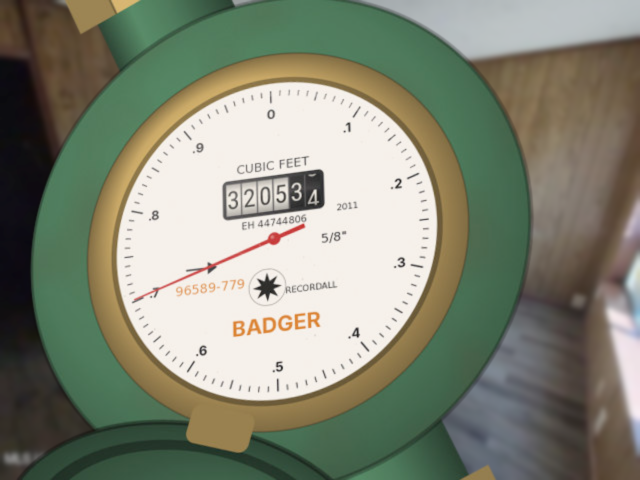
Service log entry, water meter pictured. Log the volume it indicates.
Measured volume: 320533.70 ft³
